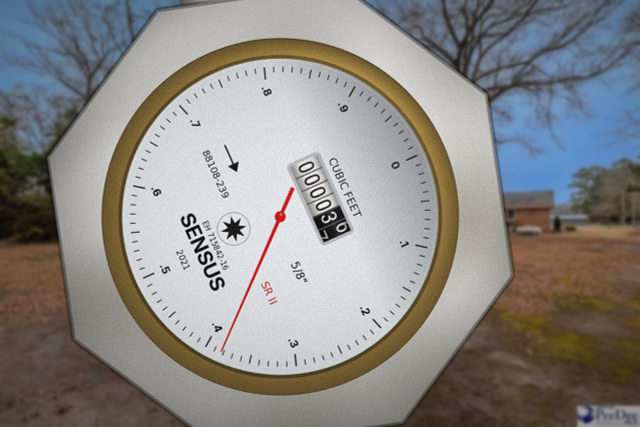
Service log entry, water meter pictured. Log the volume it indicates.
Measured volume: 36.38 ft³
